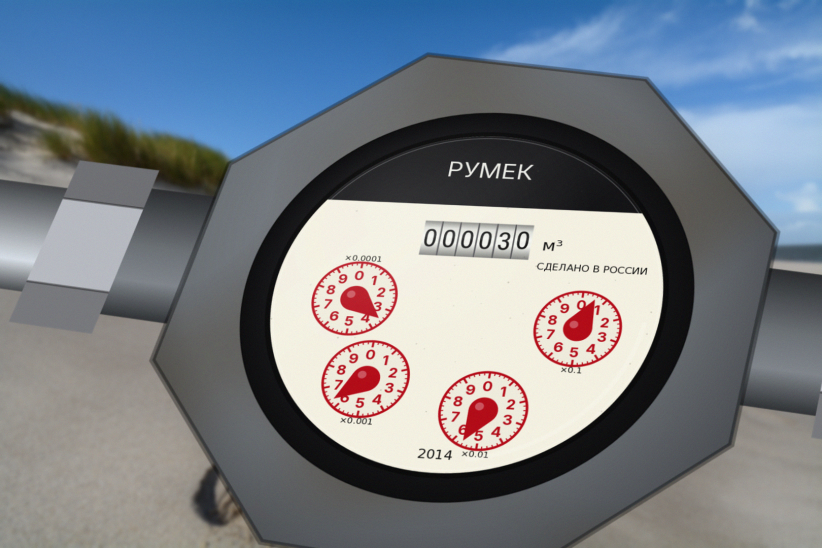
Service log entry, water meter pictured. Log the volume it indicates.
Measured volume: 30.0563 m³
